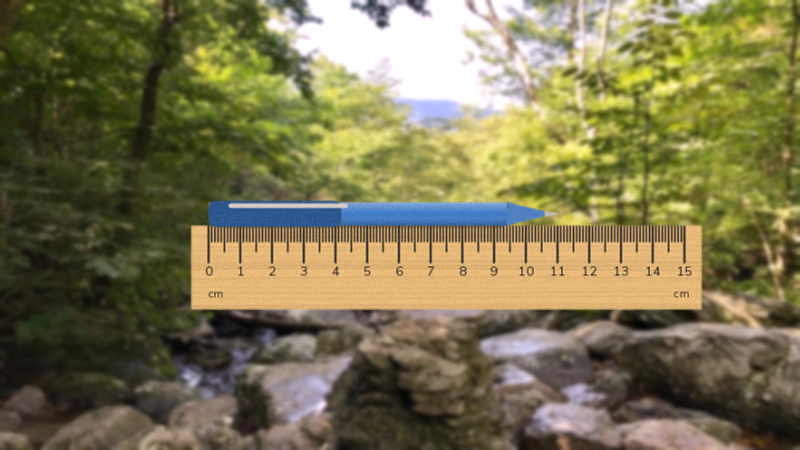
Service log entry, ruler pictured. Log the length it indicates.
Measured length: 11 cm
